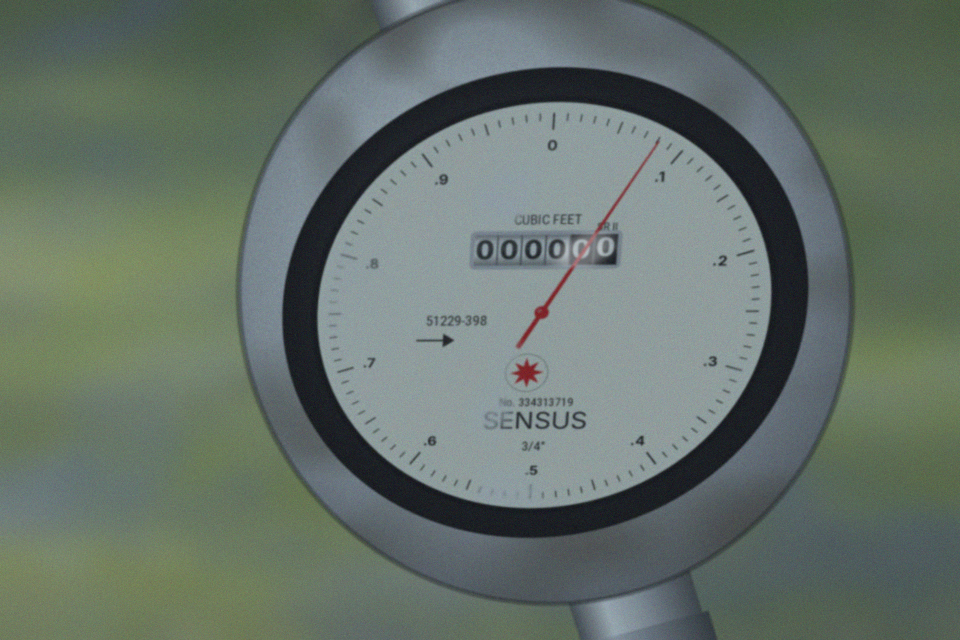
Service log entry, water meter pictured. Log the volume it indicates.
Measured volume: 0.08 ft³
